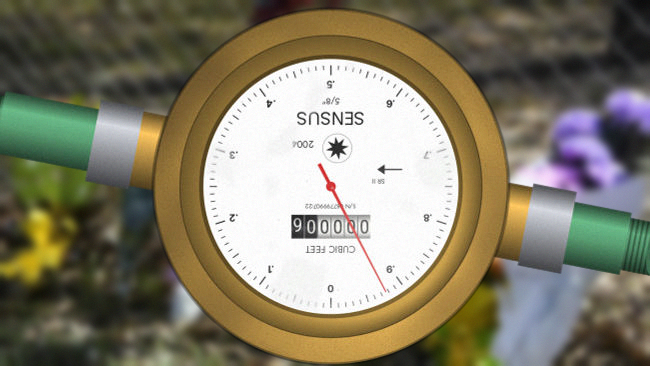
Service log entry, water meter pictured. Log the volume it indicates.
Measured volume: 5.92 ft³
